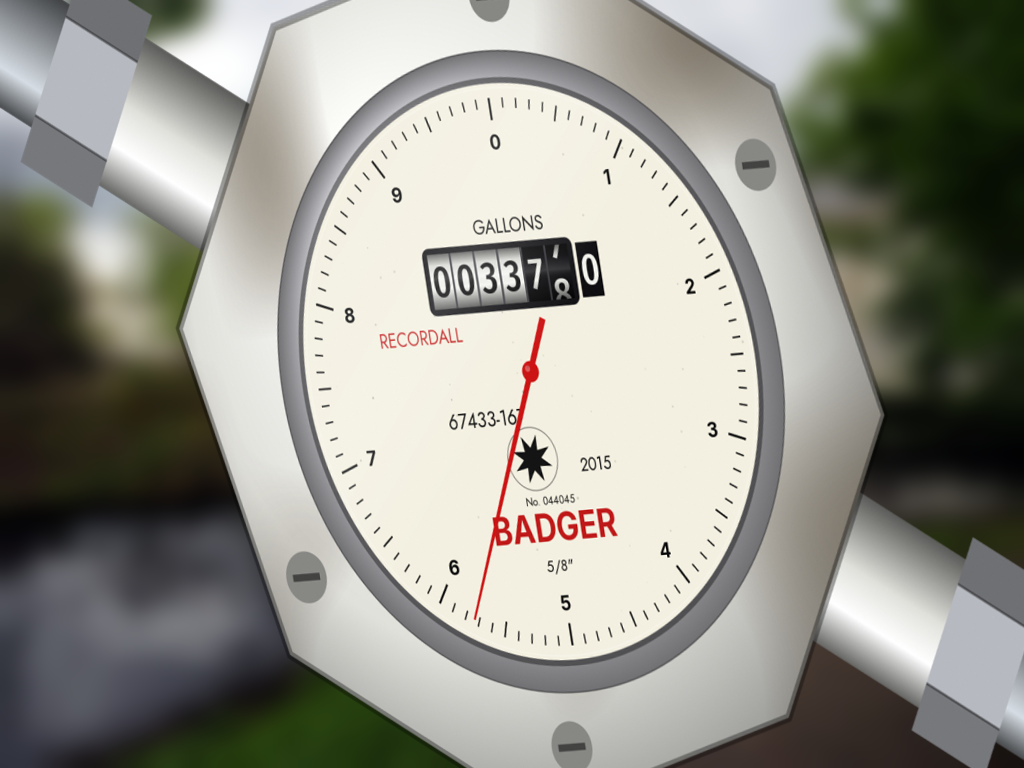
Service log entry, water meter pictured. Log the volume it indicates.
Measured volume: 33775.7 gal
